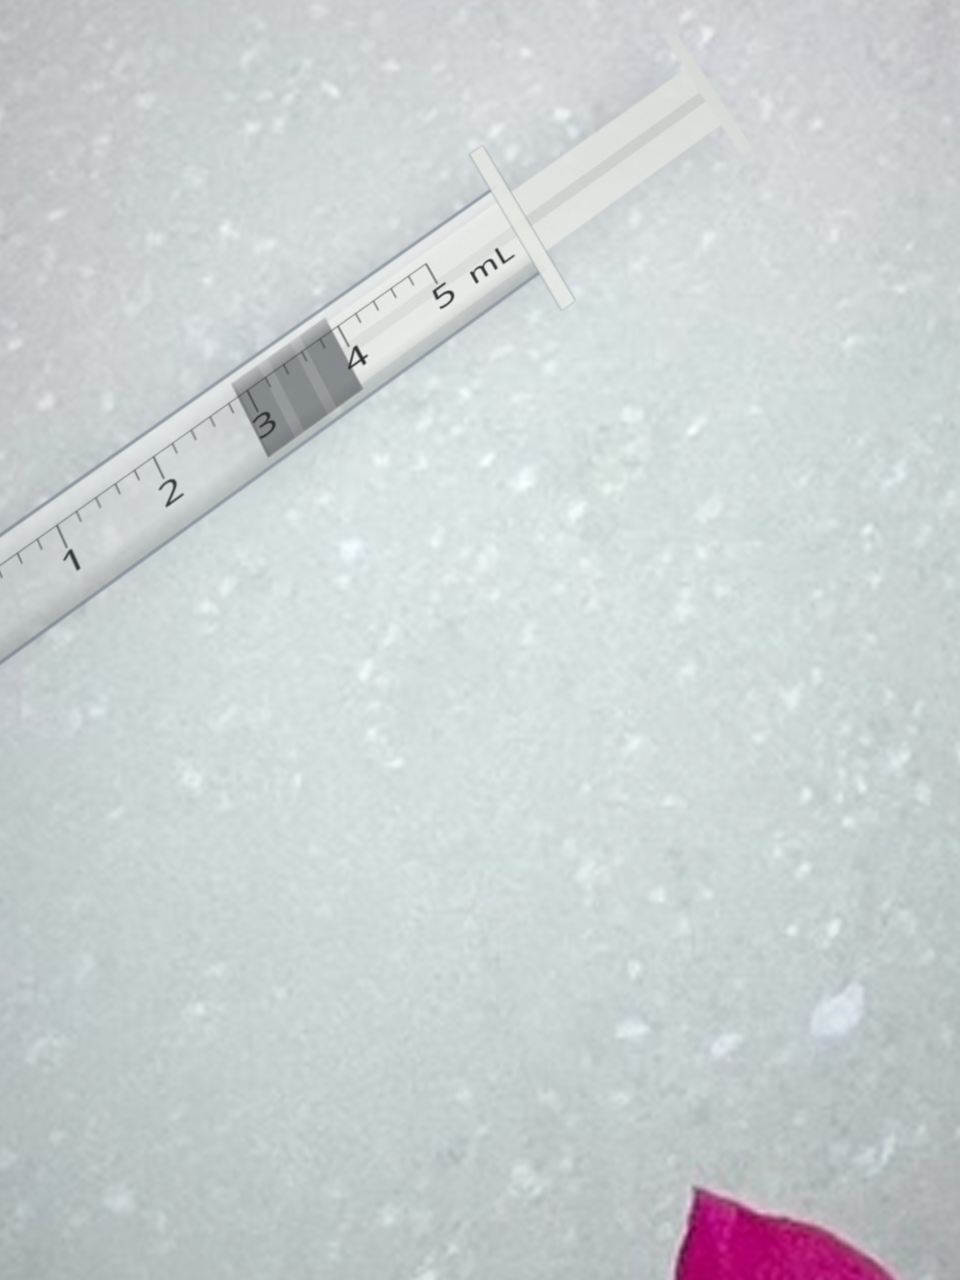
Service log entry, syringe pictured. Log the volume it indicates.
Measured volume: 2.9 mL
